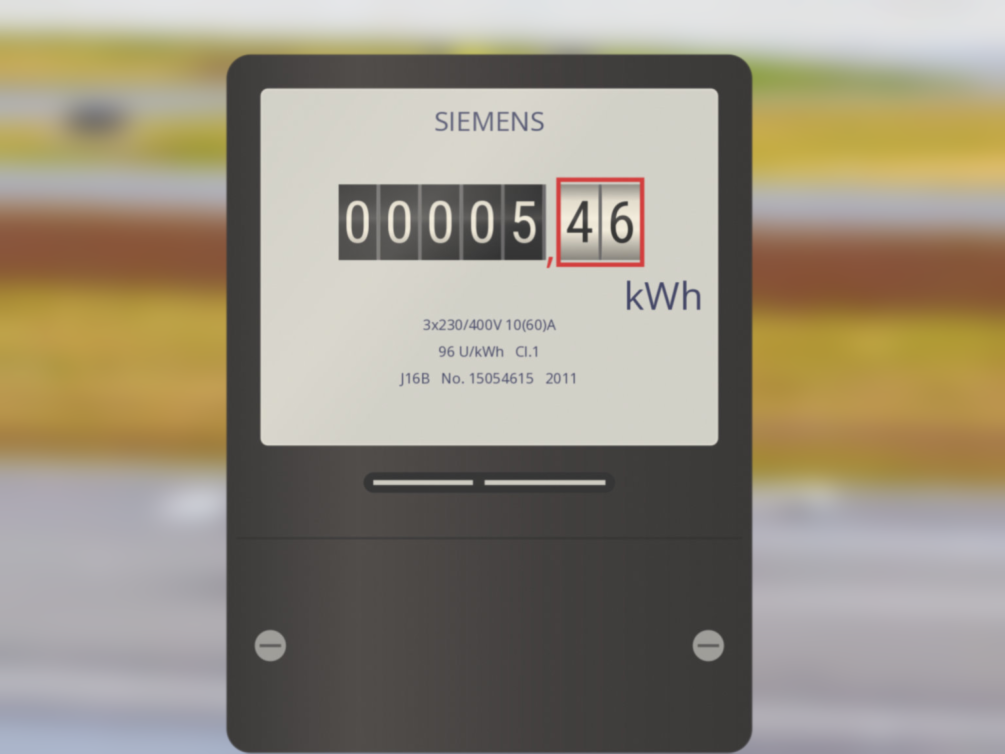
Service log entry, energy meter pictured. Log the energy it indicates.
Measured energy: 5.46 kWh
